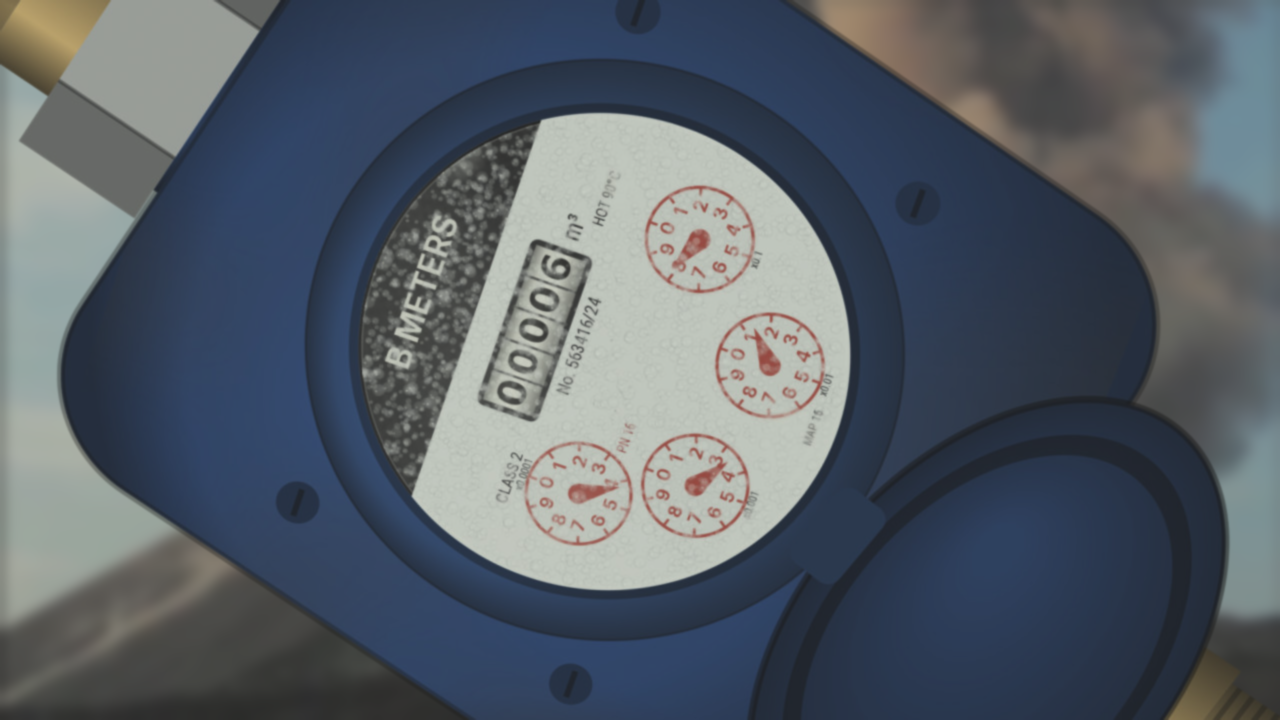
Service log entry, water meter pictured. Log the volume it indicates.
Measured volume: 6.8134 m³
